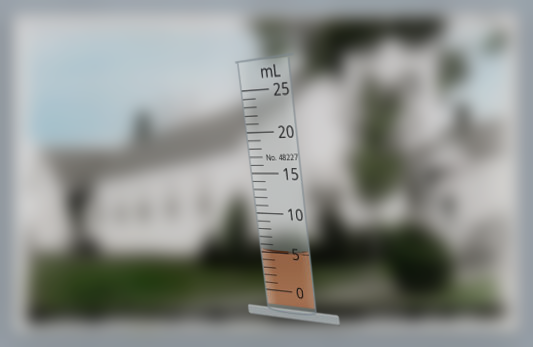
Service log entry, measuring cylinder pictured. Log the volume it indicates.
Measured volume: 5 mL
